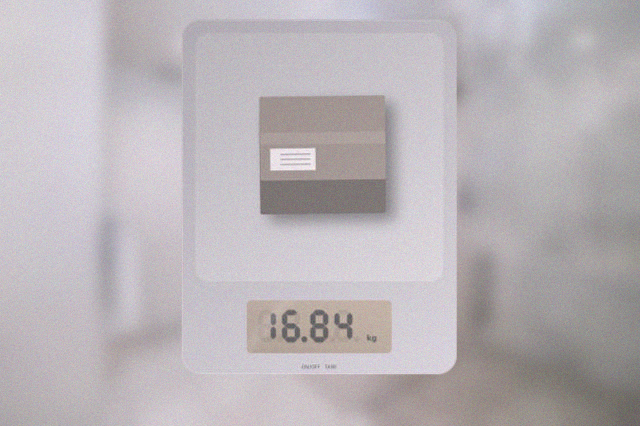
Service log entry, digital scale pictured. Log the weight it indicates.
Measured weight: 16.84 kg
